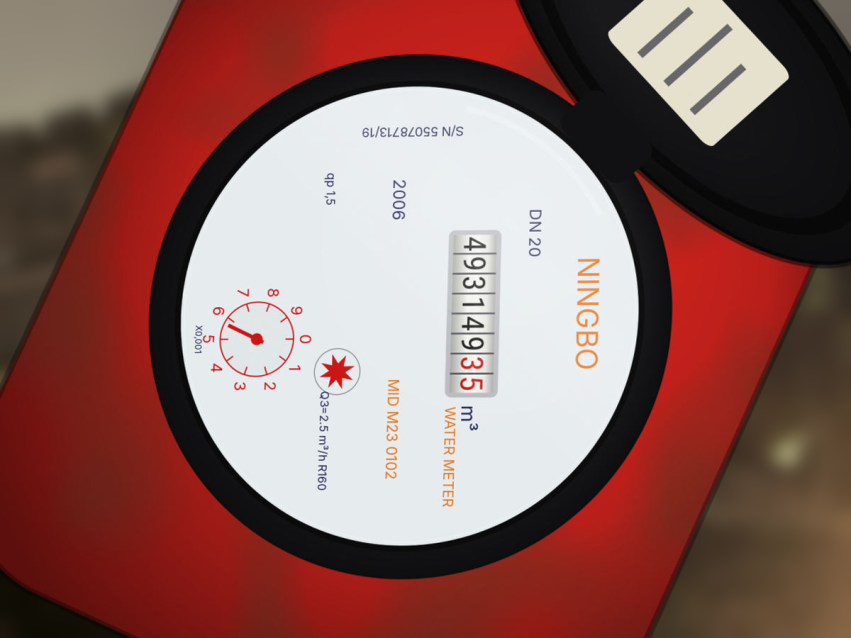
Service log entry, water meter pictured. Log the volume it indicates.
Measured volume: 493149.355 m³
